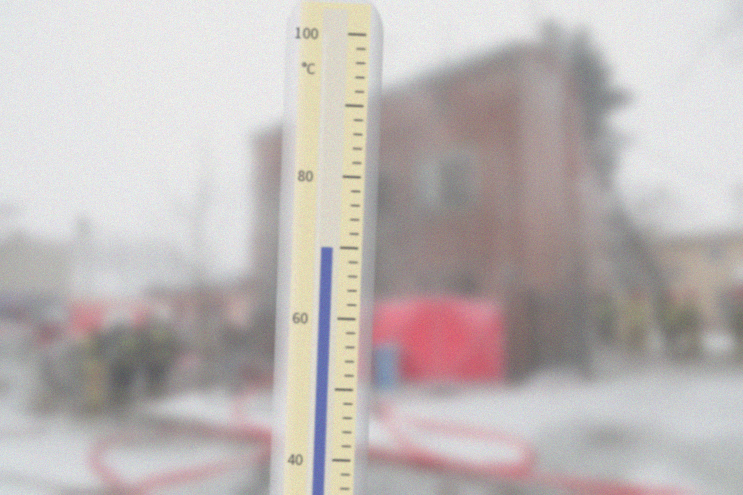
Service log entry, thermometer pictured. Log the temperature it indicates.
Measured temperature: 70 °C
